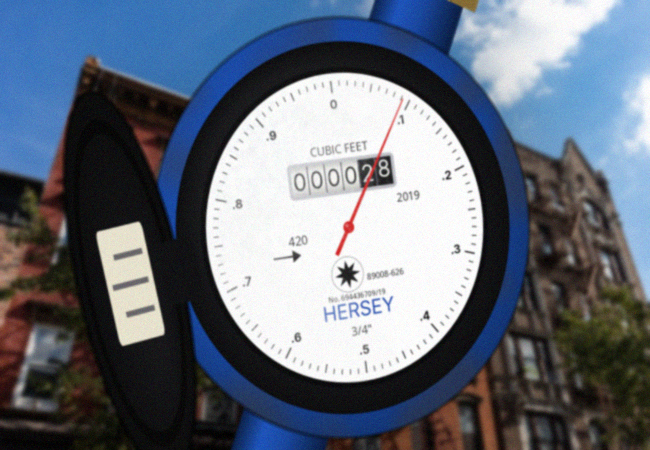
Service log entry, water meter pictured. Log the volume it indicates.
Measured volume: 28.09 ft³
